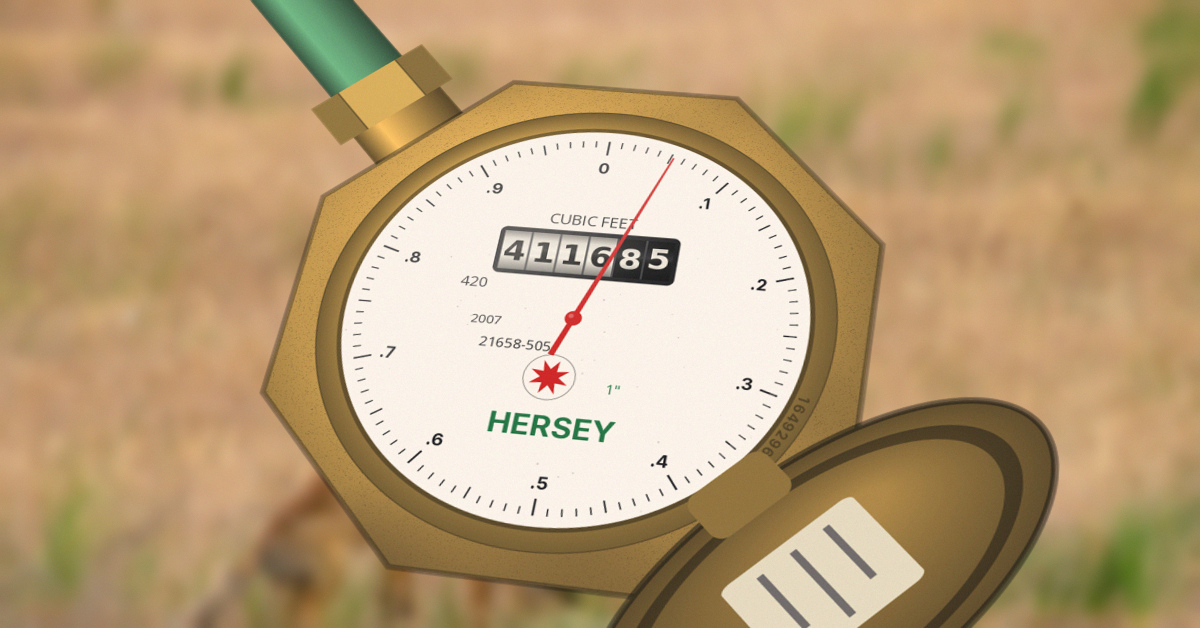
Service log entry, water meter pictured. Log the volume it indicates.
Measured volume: 411685.05 ft³
